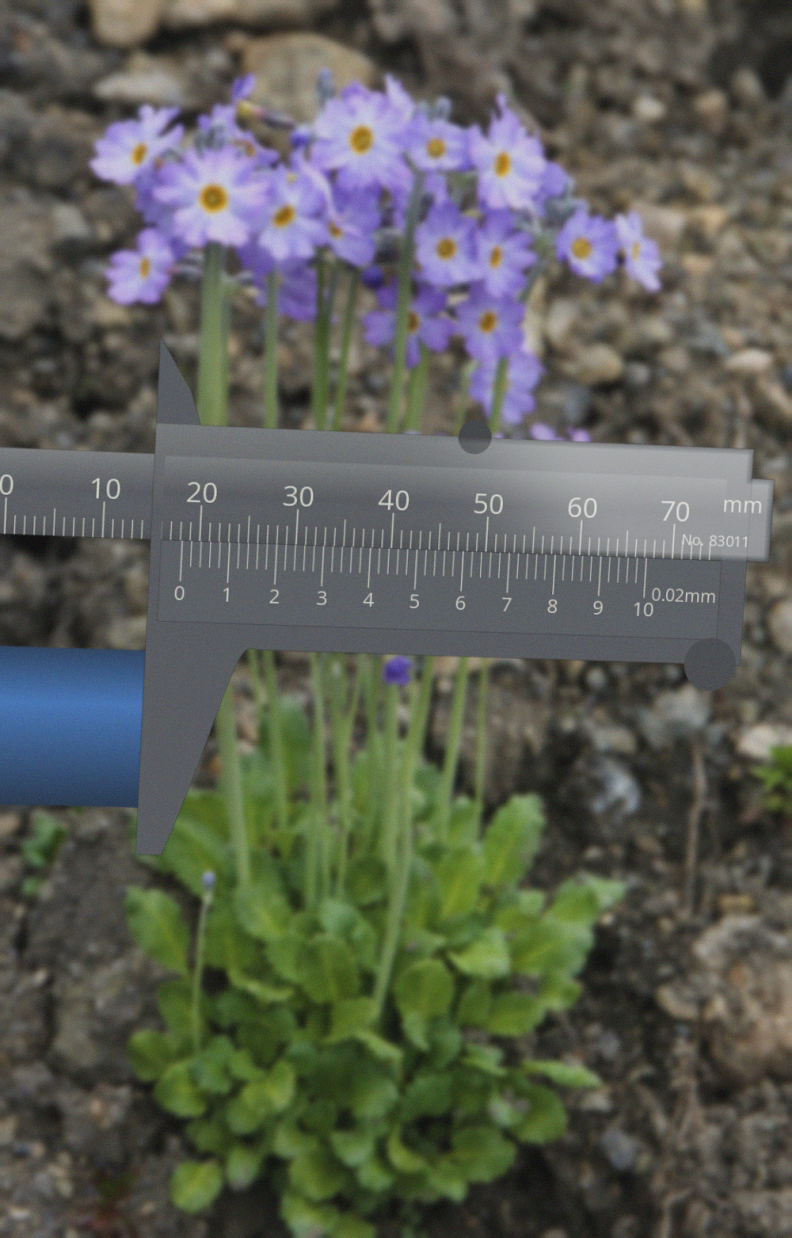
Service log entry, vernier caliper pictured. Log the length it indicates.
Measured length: 18.2 mm
